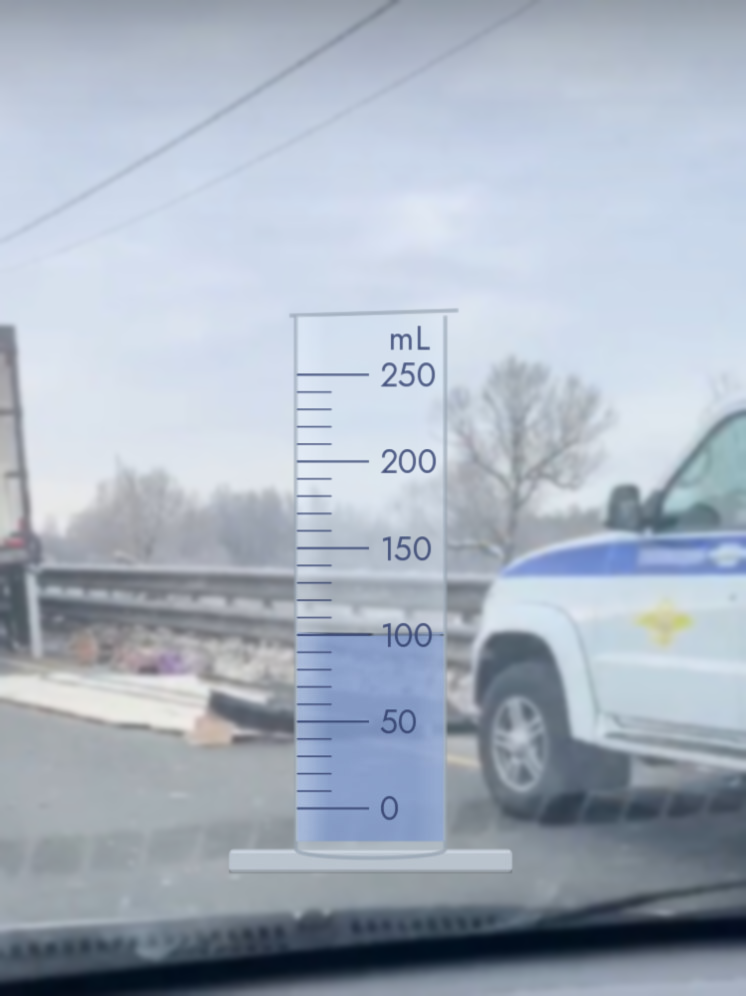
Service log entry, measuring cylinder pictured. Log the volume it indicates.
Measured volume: 100 mL
